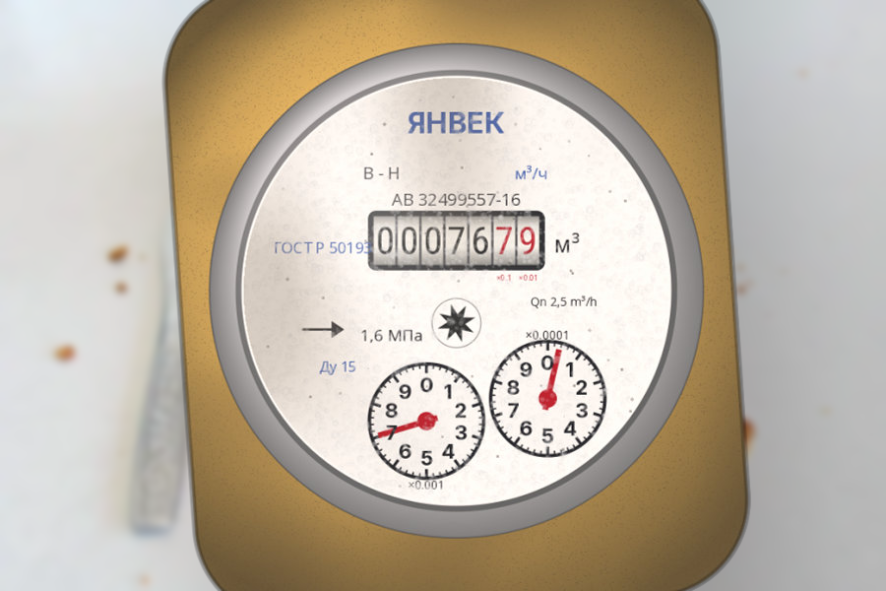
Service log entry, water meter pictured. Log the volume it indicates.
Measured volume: 76.7970 m³
